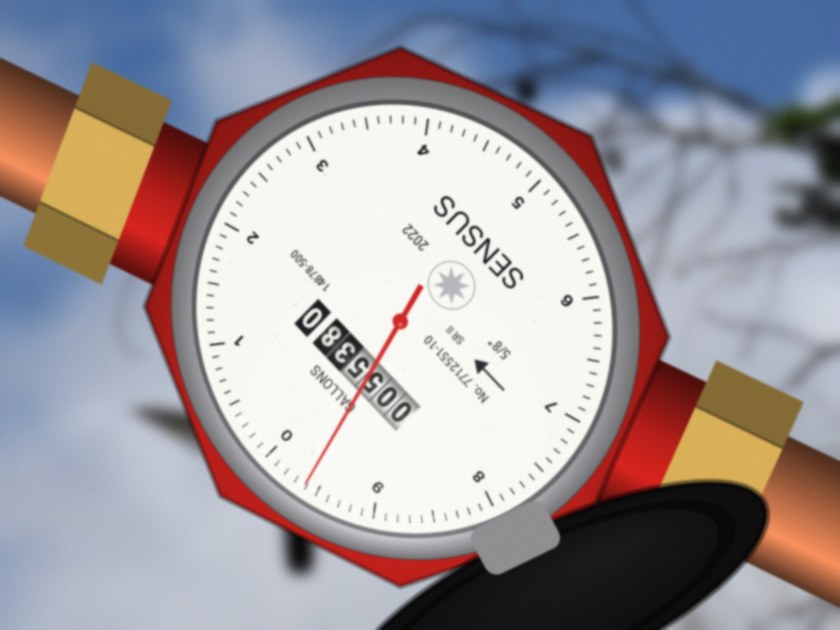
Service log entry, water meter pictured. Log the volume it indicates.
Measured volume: 55379.6 gal
